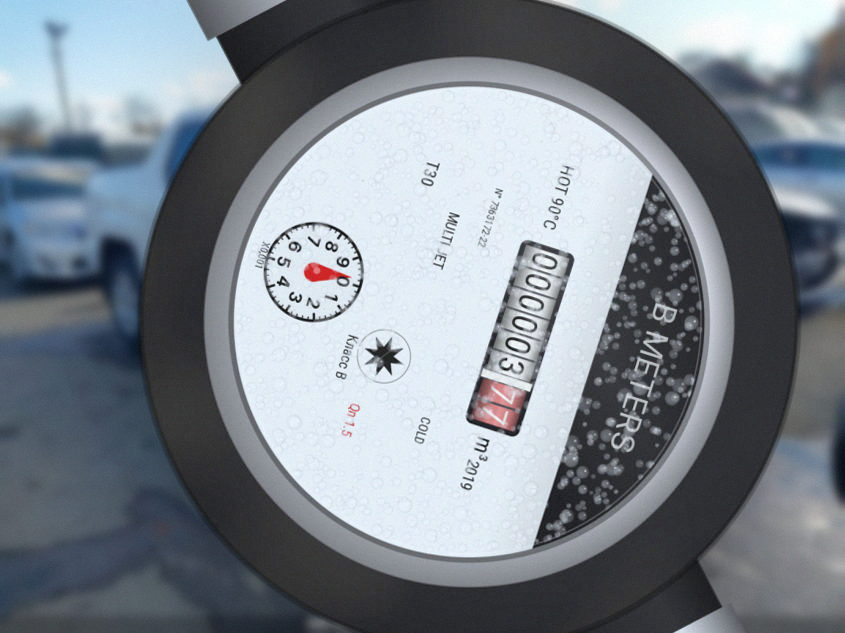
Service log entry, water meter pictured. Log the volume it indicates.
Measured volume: 3.769 m³
